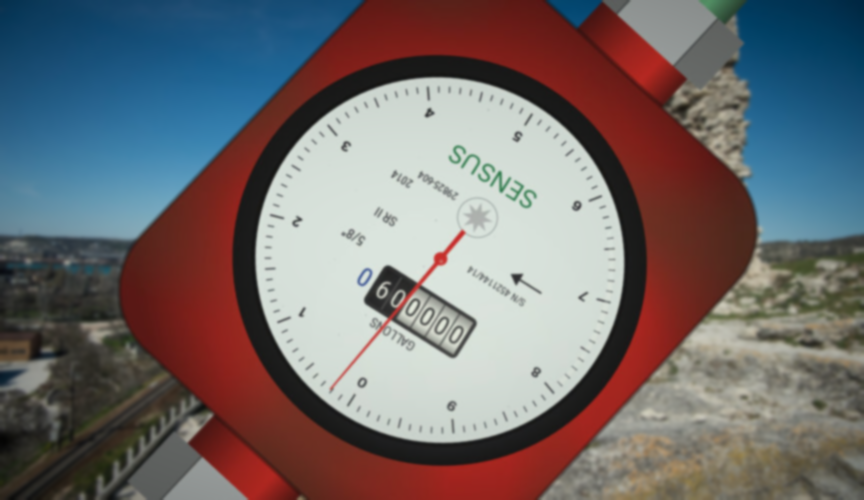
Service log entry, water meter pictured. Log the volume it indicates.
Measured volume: 90.2 gal
